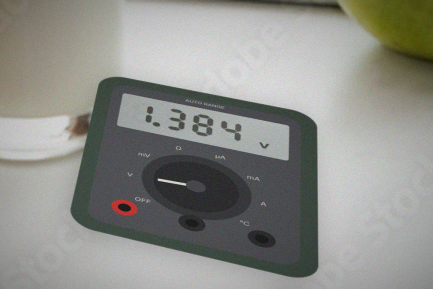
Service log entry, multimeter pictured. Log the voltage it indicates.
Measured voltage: 1.384 V
